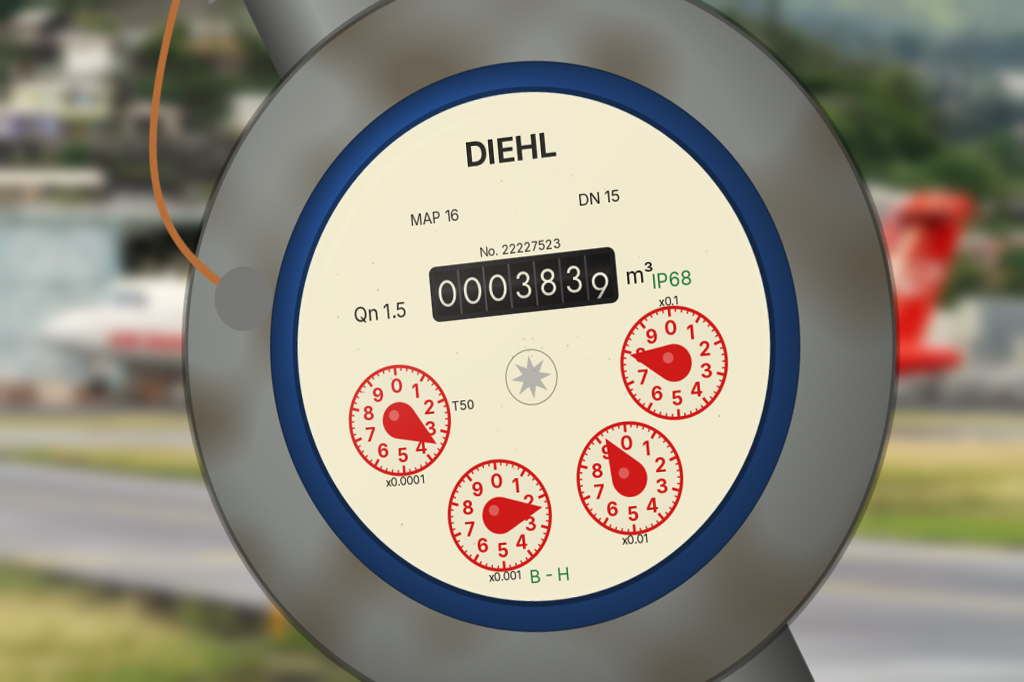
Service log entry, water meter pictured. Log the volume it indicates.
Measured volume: 3838.7923 m³
